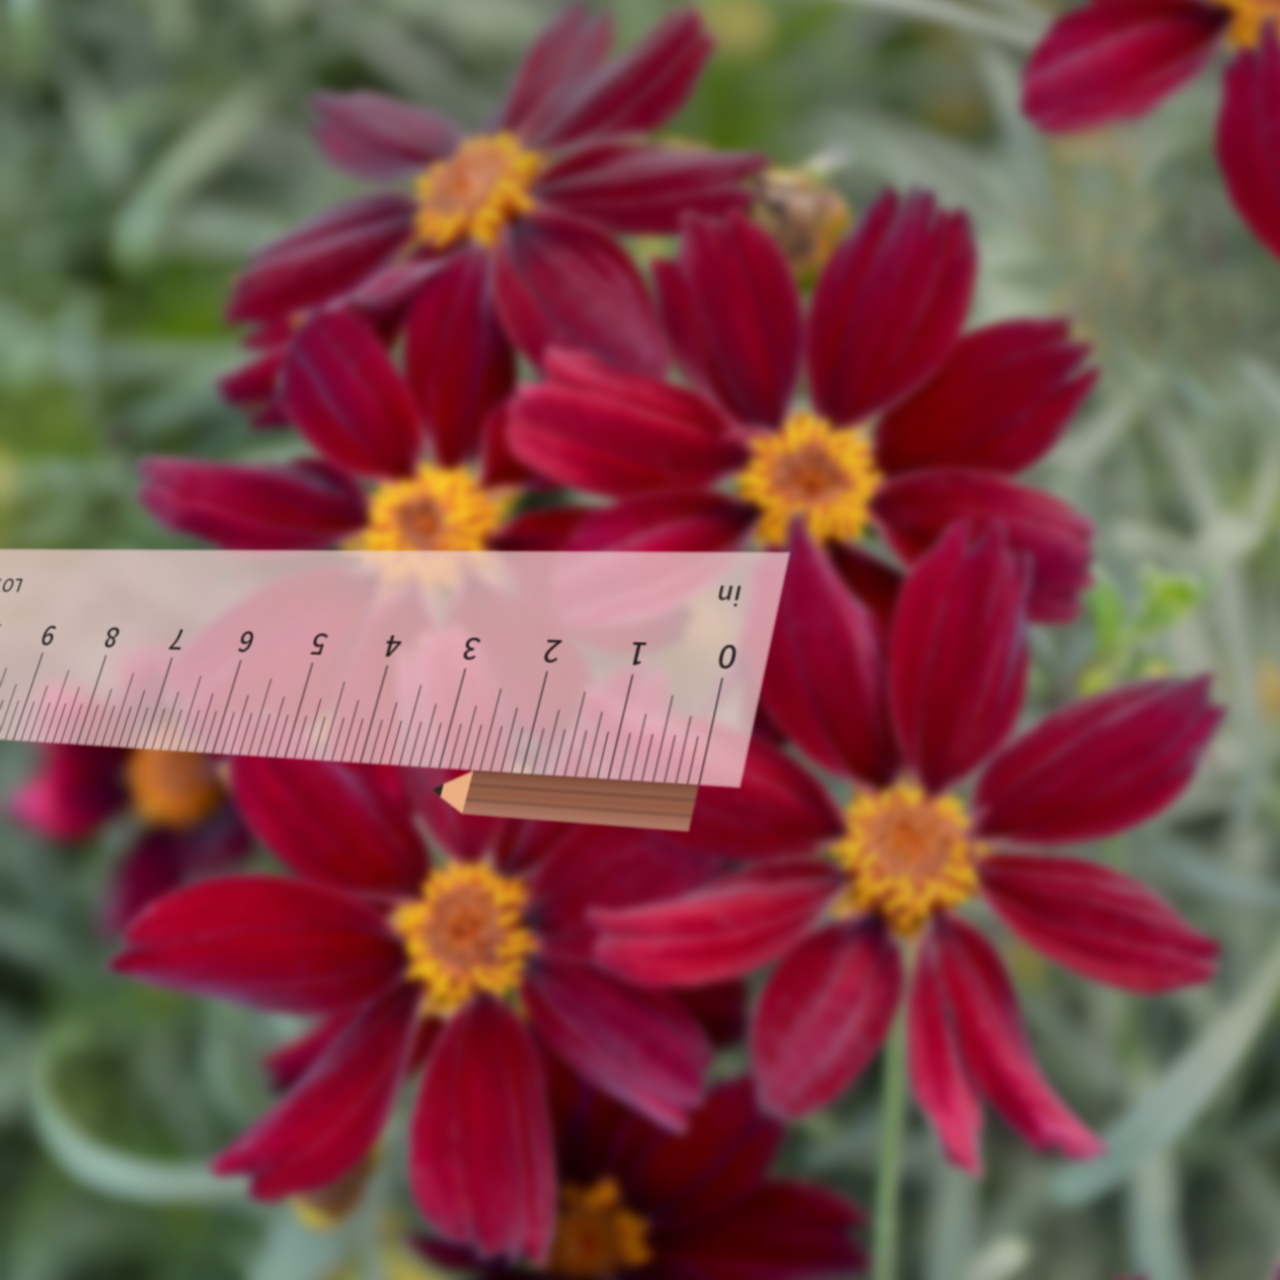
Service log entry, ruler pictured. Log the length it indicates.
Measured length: 3 in
